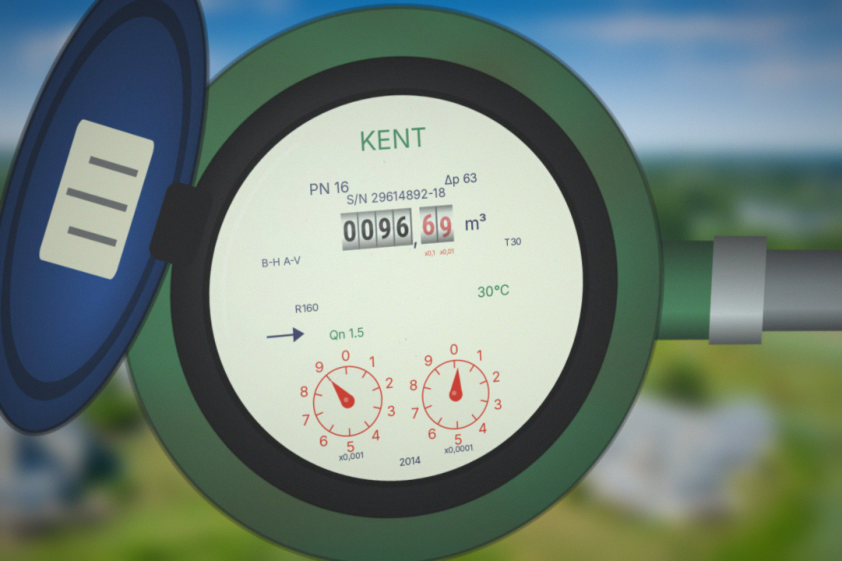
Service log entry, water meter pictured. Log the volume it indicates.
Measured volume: 96.6890 m³
